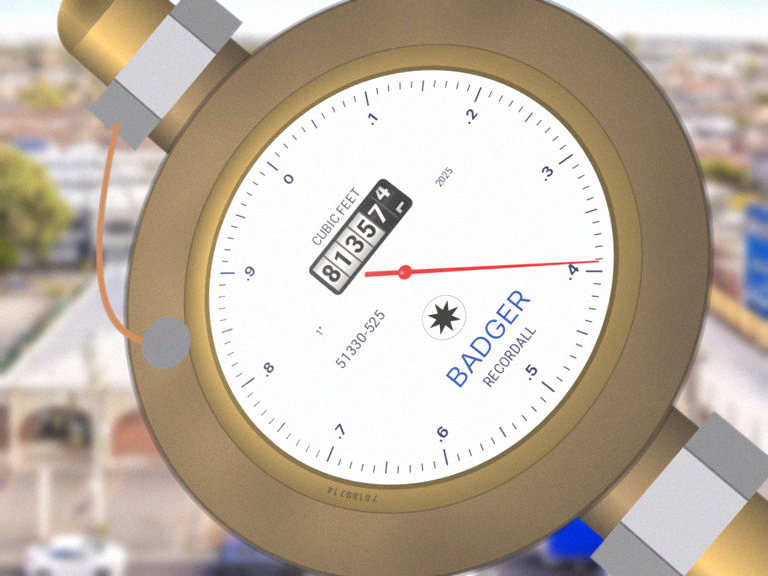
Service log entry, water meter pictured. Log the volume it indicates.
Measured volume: 813574.39 ft³
